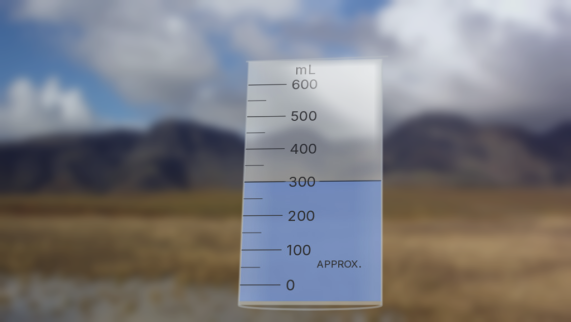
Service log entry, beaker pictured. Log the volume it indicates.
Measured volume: 300 mL
